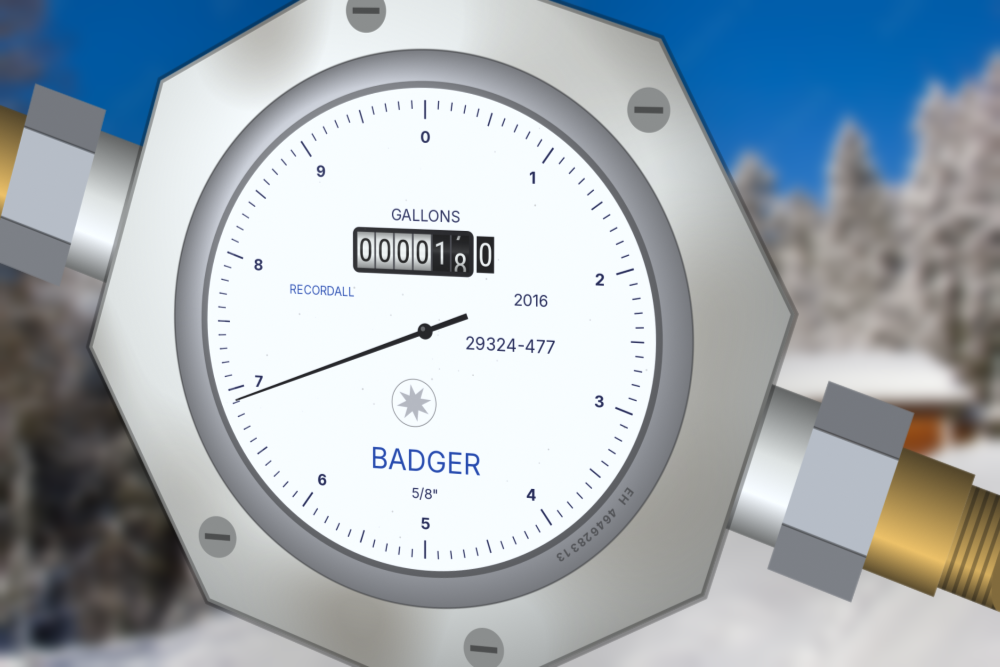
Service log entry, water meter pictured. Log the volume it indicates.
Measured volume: 176.9 gal
